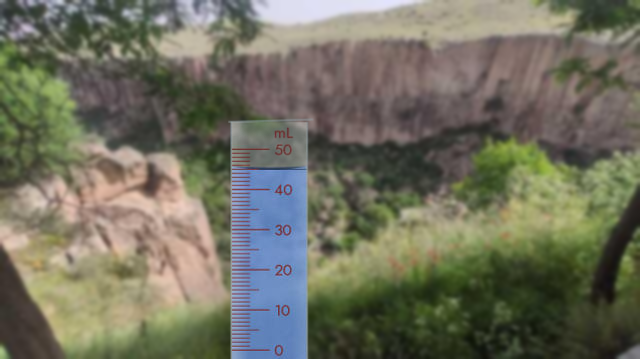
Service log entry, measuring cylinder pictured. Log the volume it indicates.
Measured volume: 45 mL
